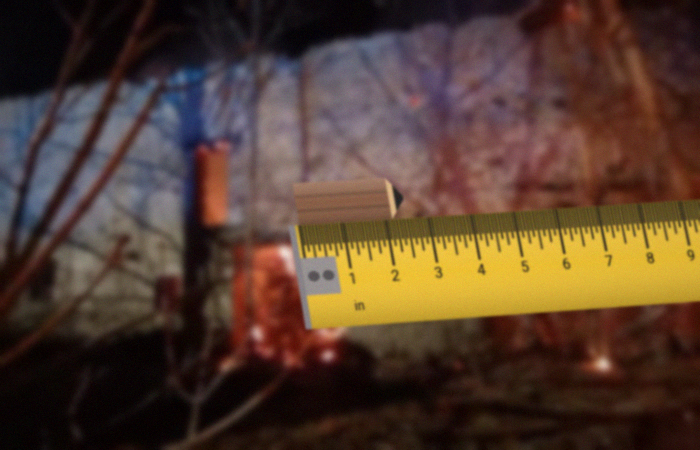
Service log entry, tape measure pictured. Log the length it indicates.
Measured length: 2.5 in
